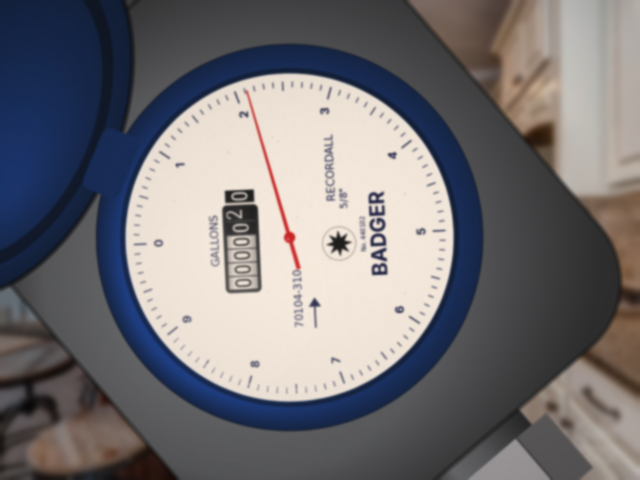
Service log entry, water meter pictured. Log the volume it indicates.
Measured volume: 22.1 gal
